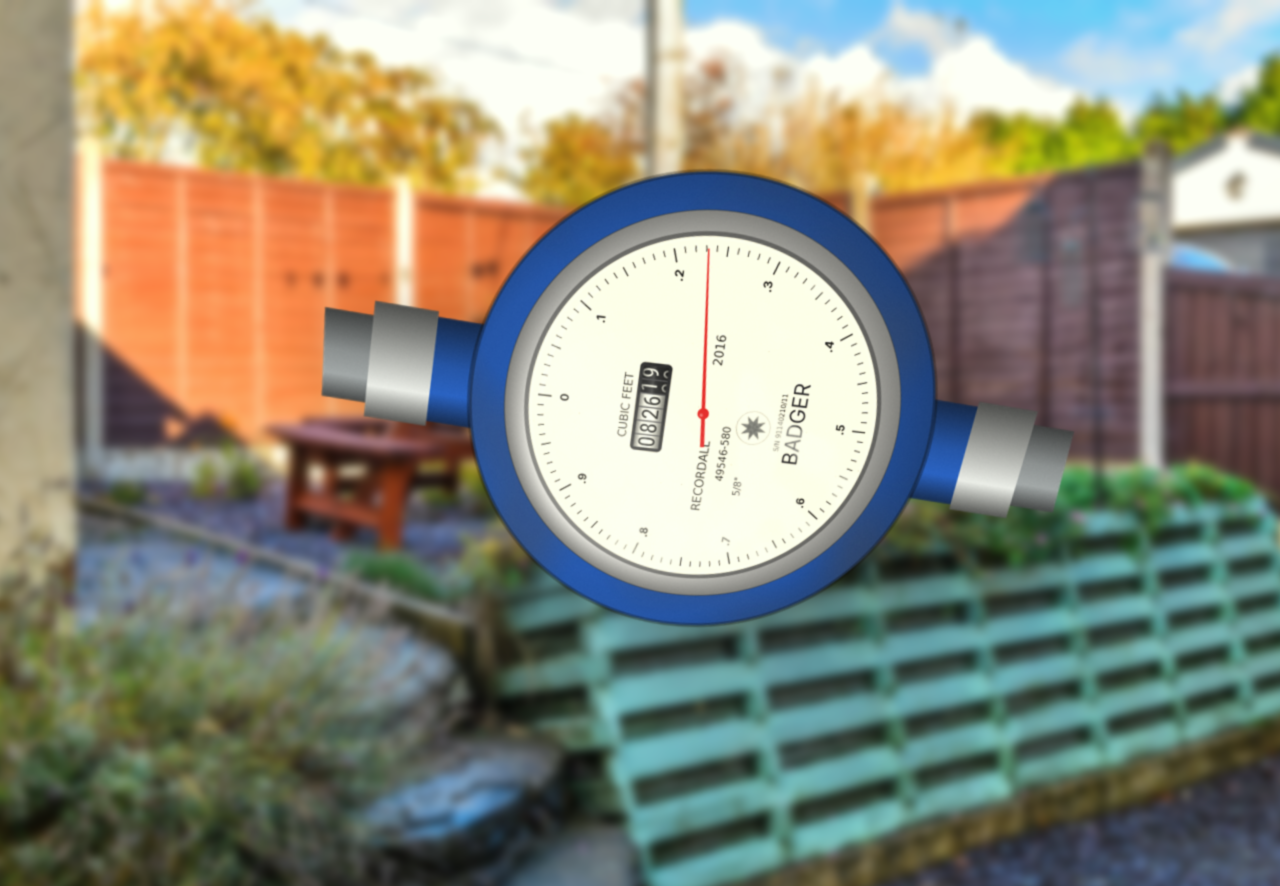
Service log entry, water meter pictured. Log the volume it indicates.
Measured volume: 82619.23 ft³
